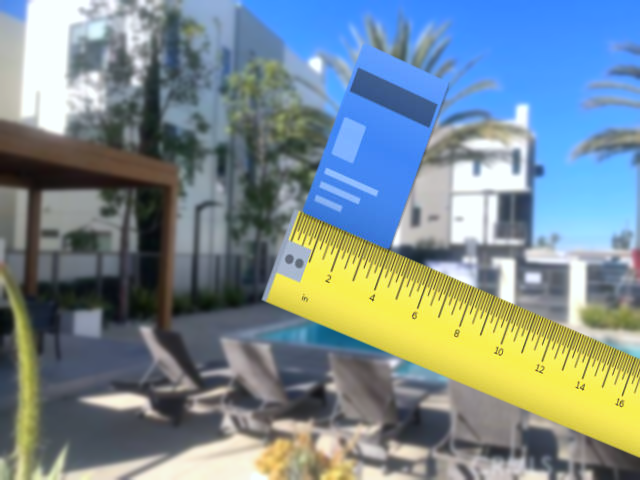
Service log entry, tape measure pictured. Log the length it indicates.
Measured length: 4 in
